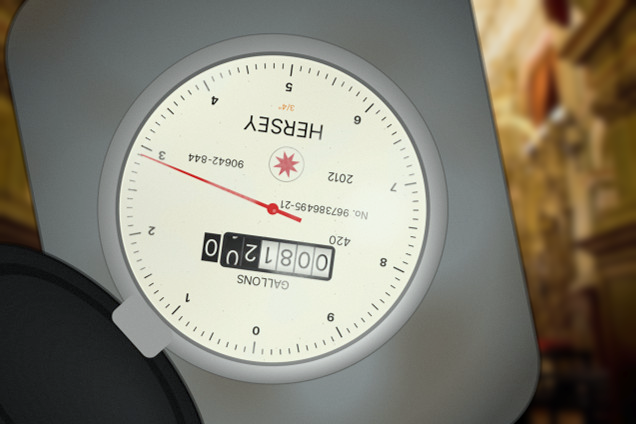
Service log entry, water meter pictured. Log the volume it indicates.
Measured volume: 81202.9 gal
